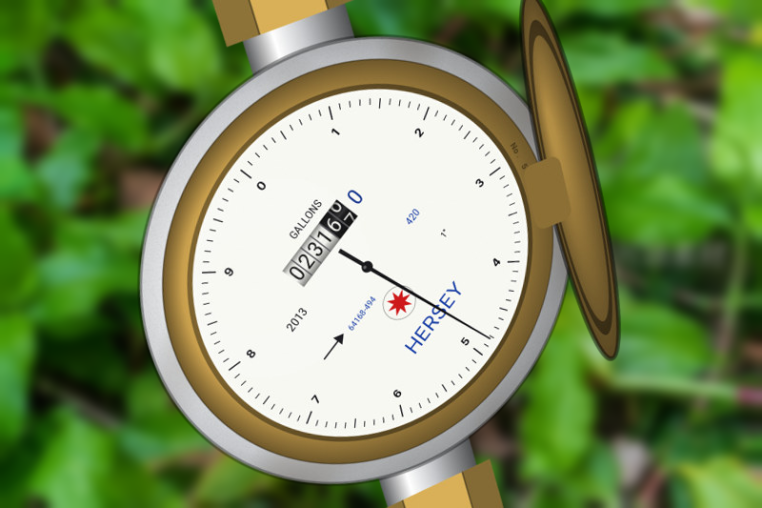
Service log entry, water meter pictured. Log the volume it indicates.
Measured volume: 231664.8 gal
